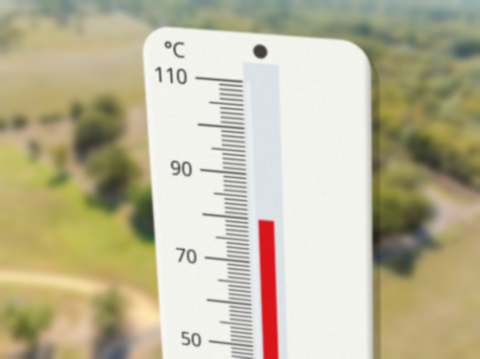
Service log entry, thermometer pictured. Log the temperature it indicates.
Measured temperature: 80 °C
